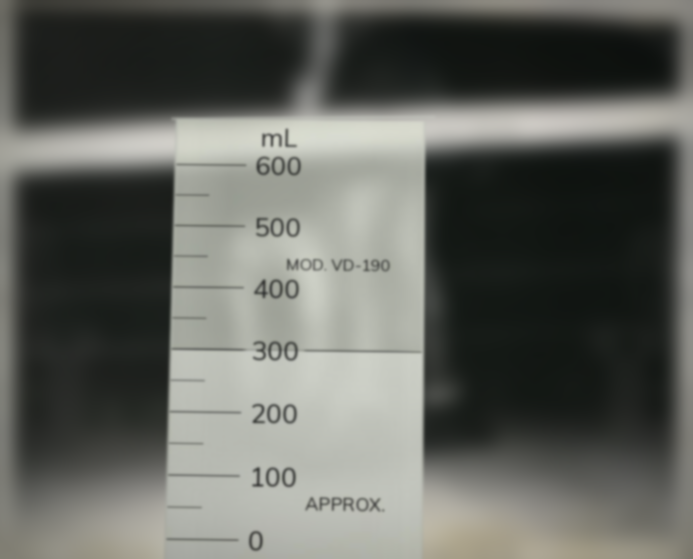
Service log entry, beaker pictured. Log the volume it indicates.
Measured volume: 300 mL
